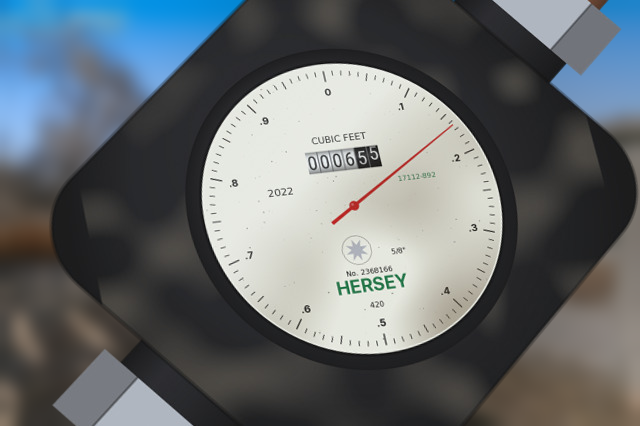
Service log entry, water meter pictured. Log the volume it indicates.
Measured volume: 655.16 ft³
